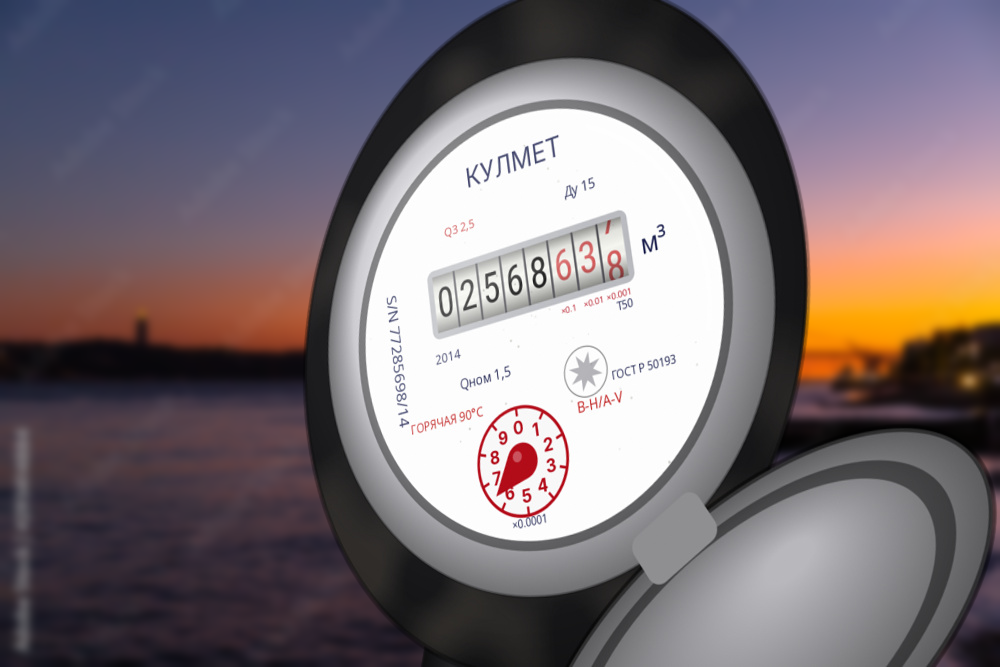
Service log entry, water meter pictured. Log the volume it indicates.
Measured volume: 2568.6376 m³
